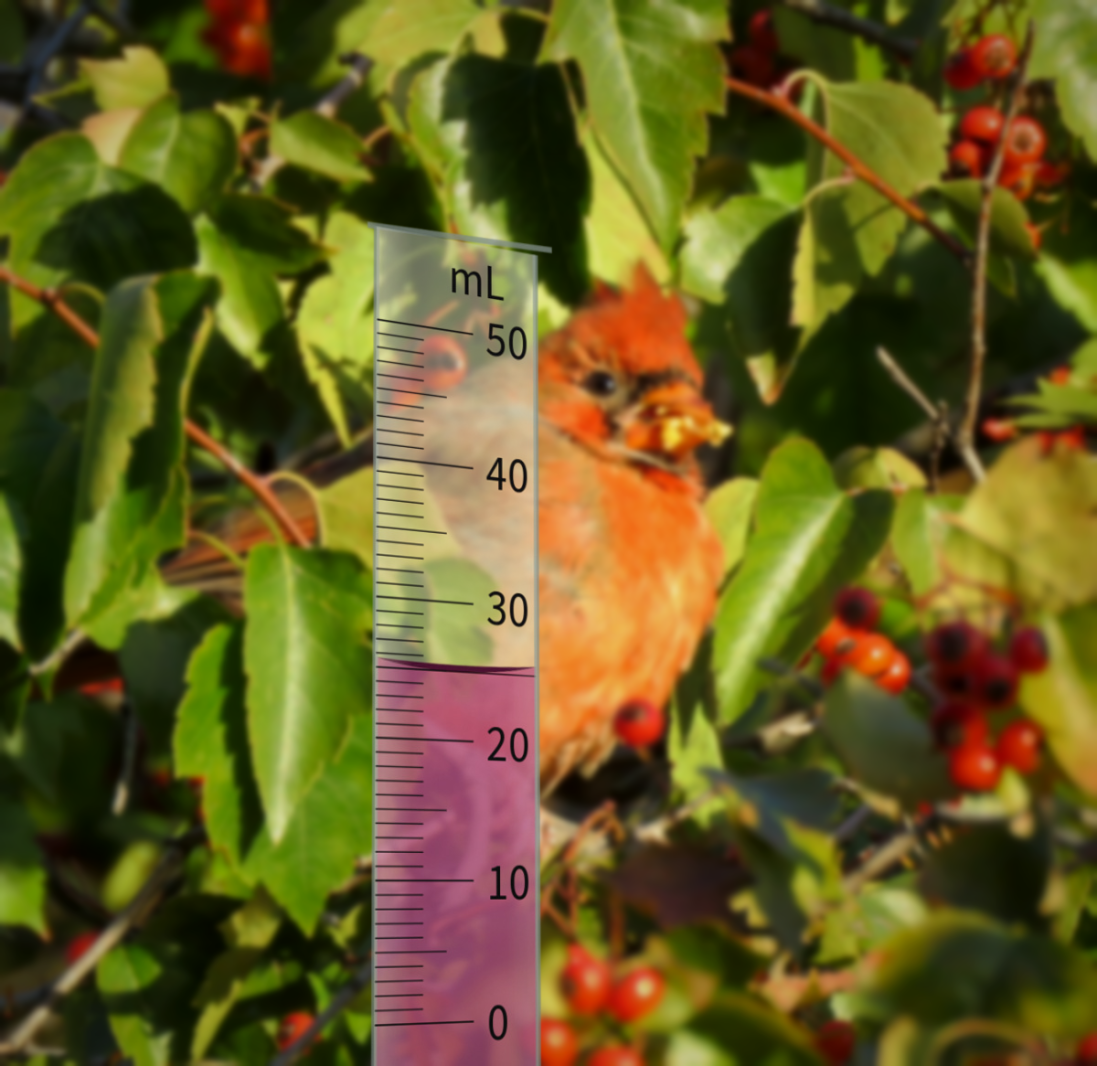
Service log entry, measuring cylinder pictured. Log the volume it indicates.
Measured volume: 25 mL
